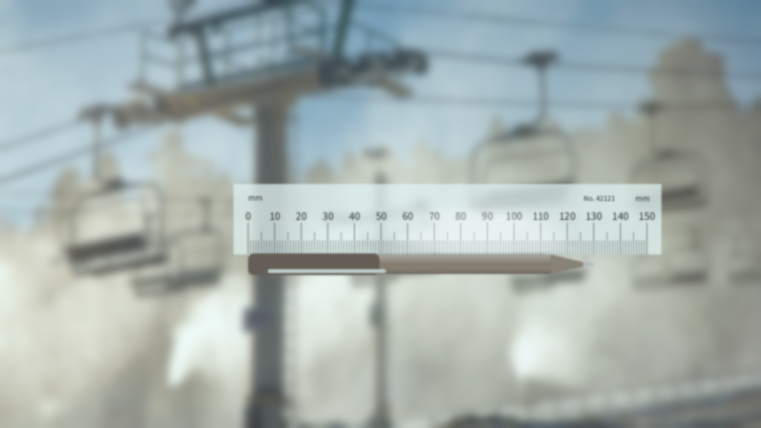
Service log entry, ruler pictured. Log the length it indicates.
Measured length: 130 mm
